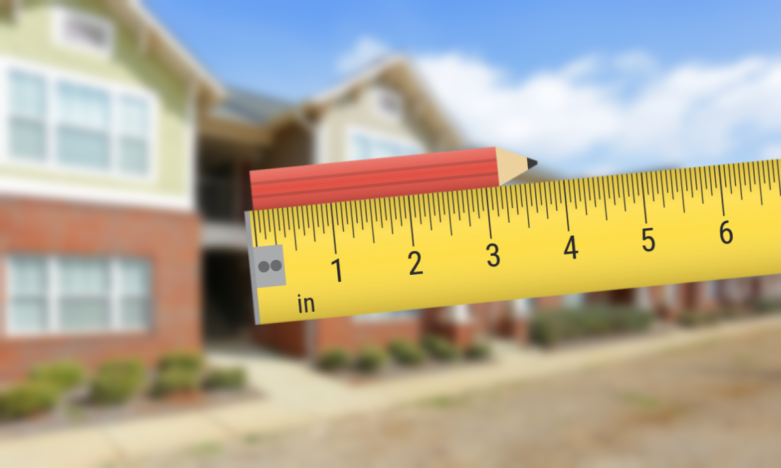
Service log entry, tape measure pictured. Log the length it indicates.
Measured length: 3.6875 in
